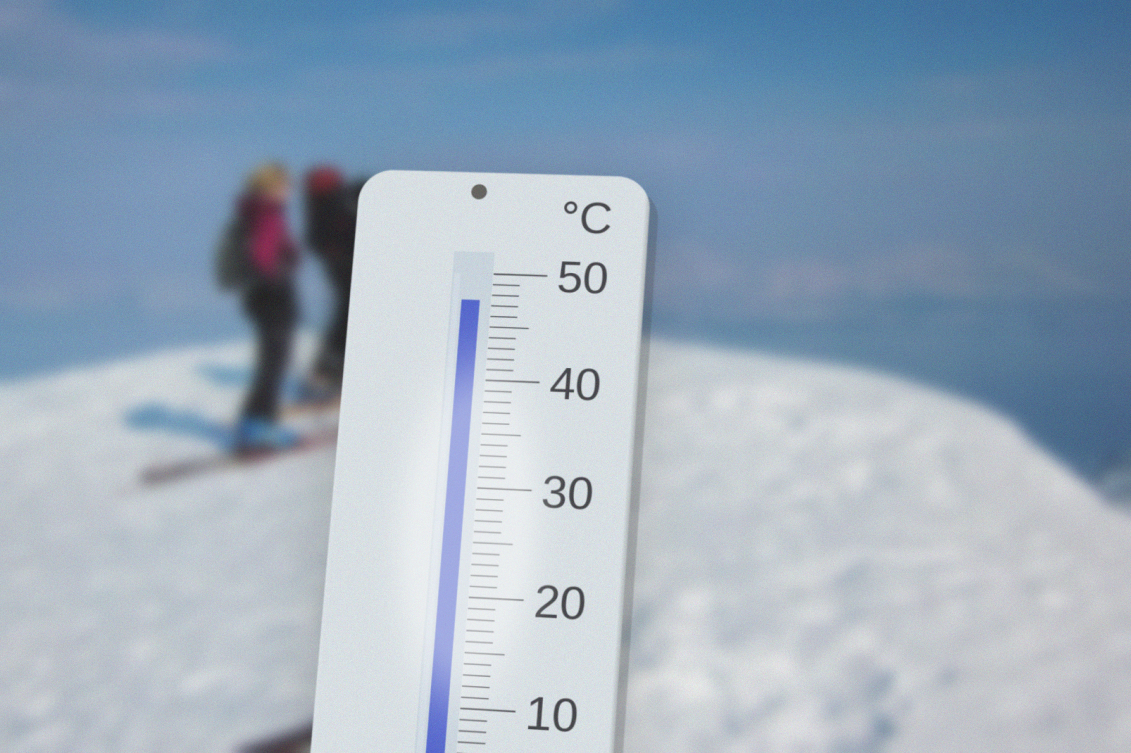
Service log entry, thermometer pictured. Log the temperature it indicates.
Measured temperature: 47.5 °C
